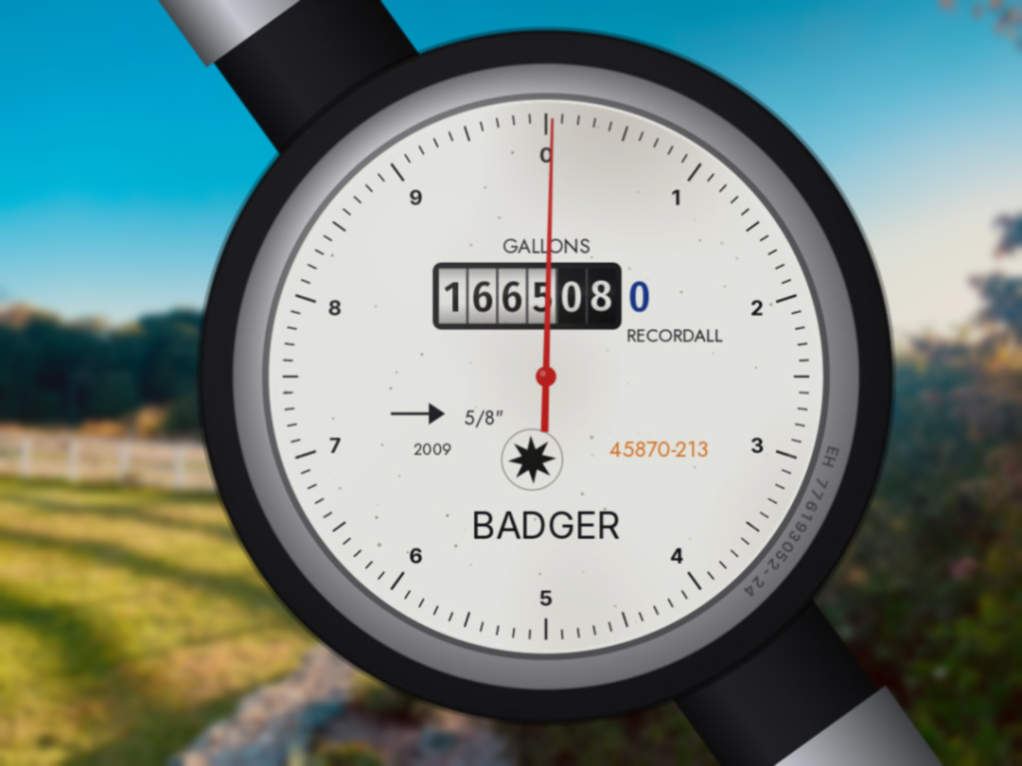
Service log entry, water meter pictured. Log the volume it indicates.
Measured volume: 1665080.0 gal
